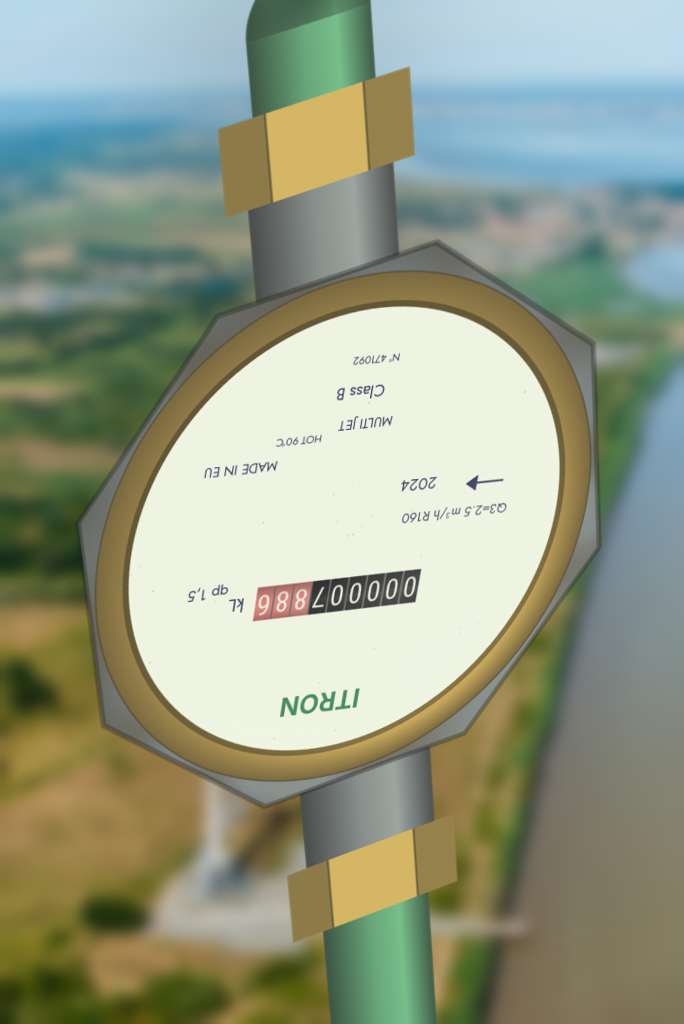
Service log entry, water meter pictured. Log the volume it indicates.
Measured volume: 7.886 kL
